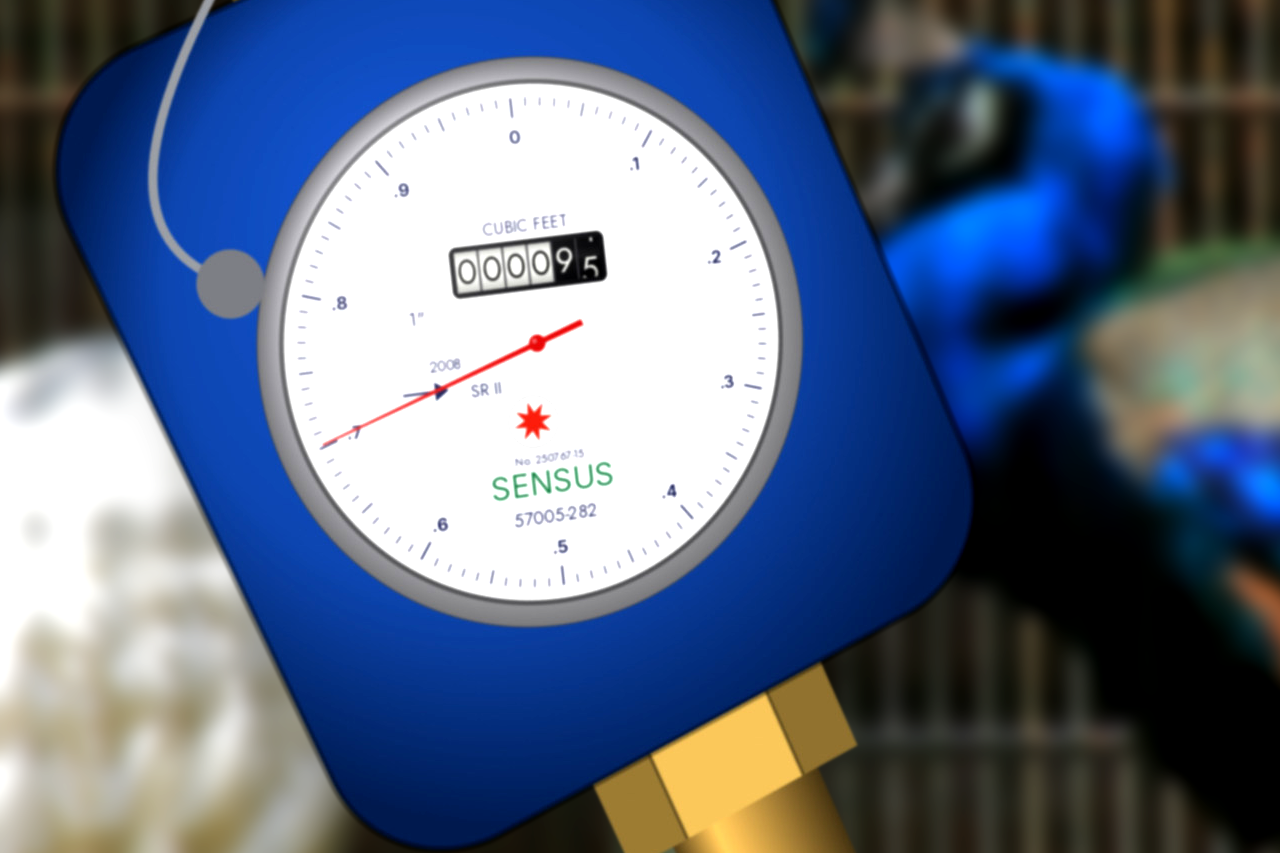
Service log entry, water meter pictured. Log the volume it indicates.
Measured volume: 94.70 ft³
